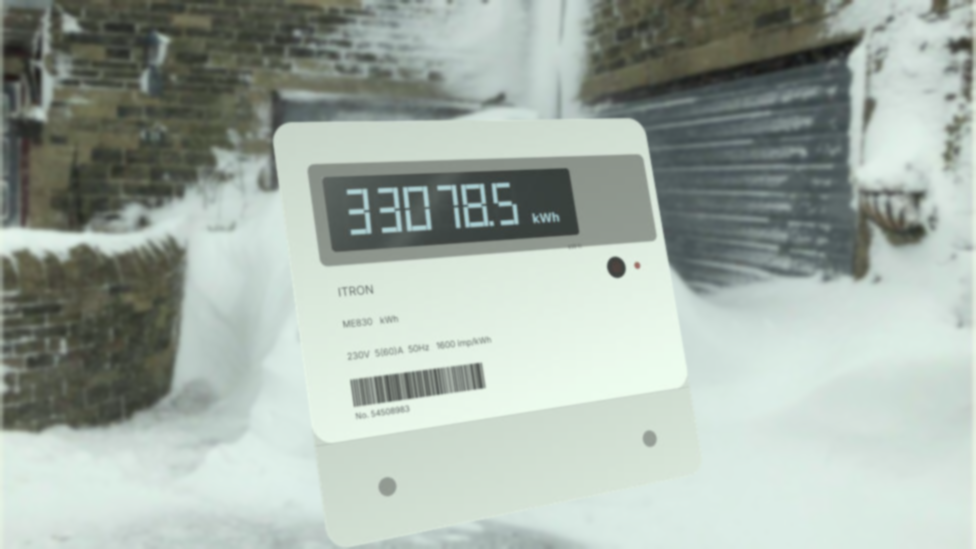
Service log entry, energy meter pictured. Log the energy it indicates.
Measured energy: 33078.5 kWh
